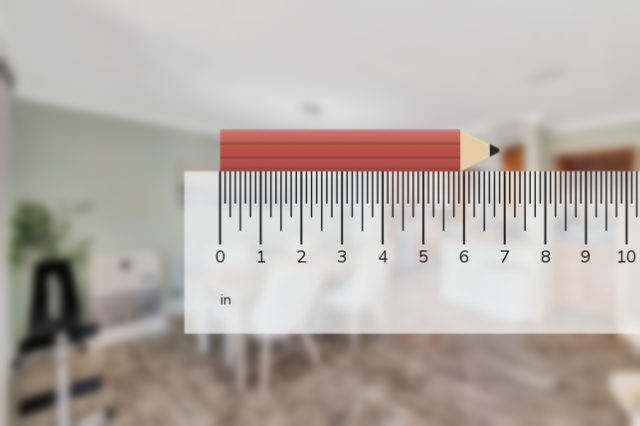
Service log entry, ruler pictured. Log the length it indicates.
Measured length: 6.875 in
